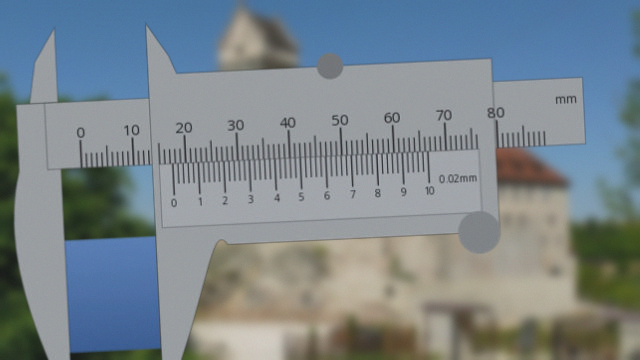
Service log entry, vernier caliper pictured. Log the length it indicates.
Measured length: 17.5 mm
